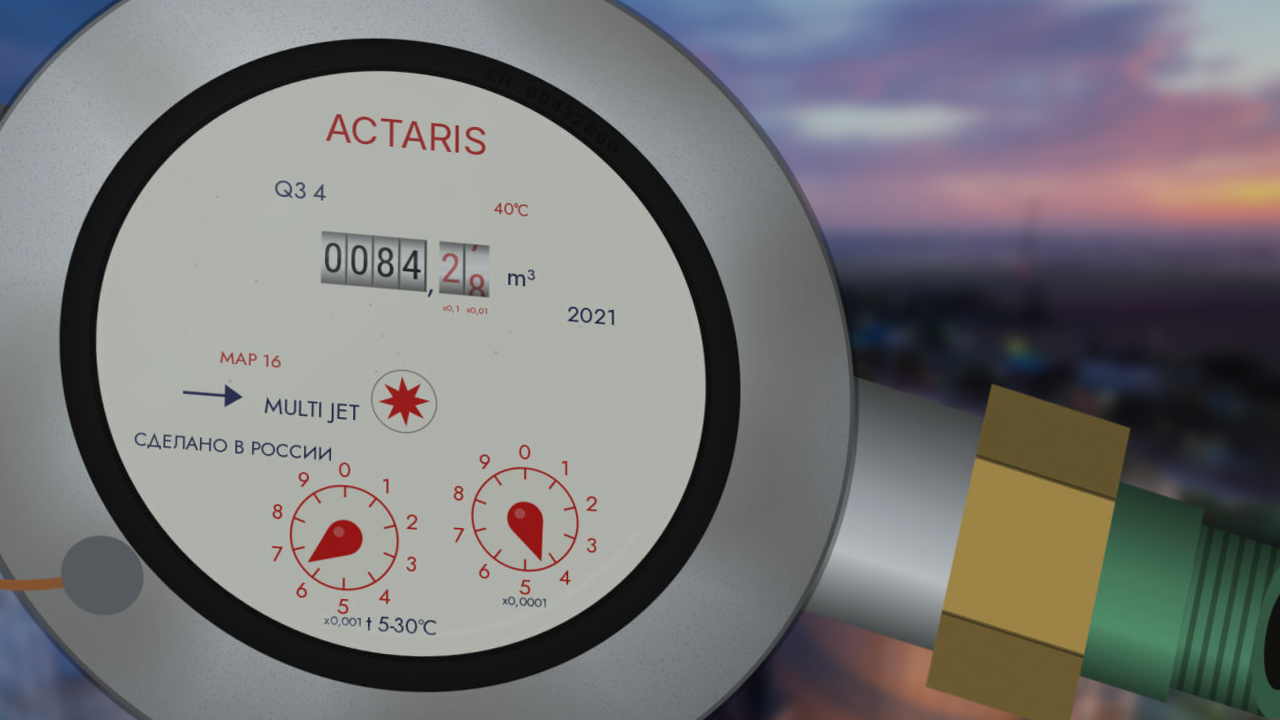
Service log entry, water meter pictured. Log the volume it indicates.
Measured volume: 84.2764 m³
